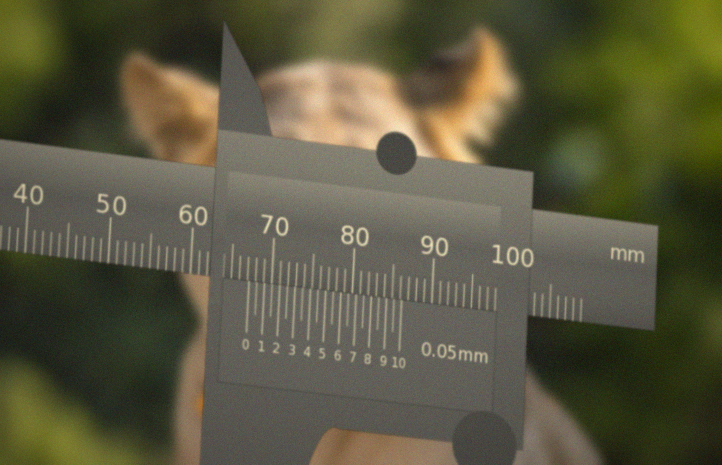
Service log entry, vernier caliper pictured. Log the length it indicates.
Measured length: 67.2 mm
